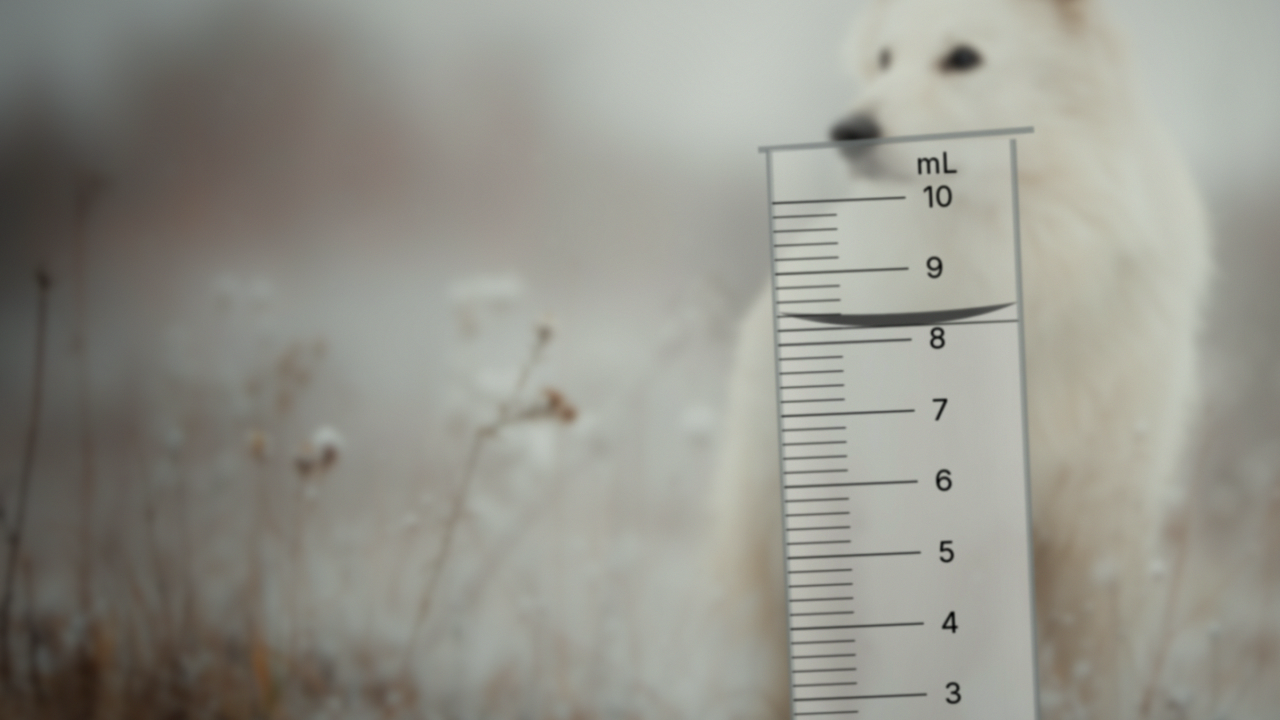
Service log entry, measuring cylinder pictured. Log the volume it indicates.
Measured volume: 8.2 mL
